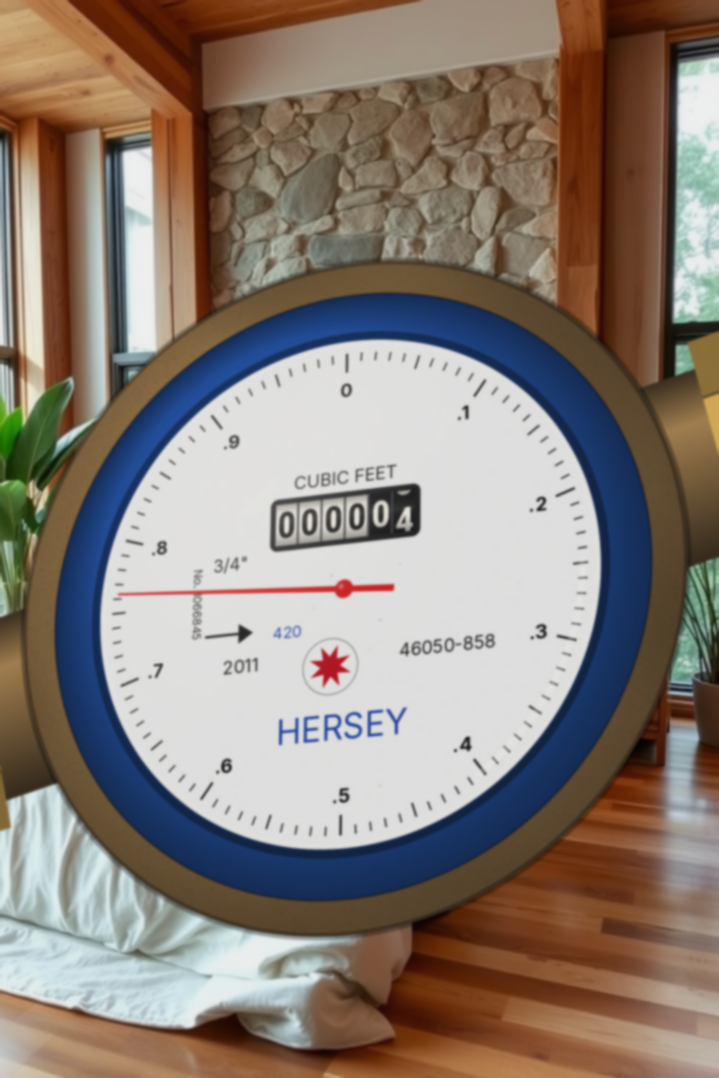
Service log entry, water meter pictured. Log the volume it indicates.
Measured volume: 3.76 ft³
